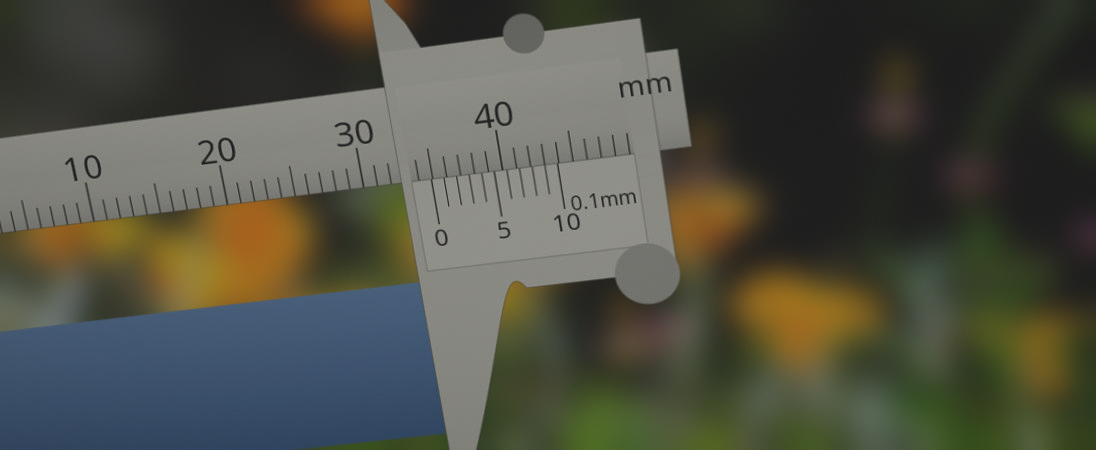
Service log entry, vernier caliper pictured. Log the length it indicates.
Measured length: 34.9 mm
